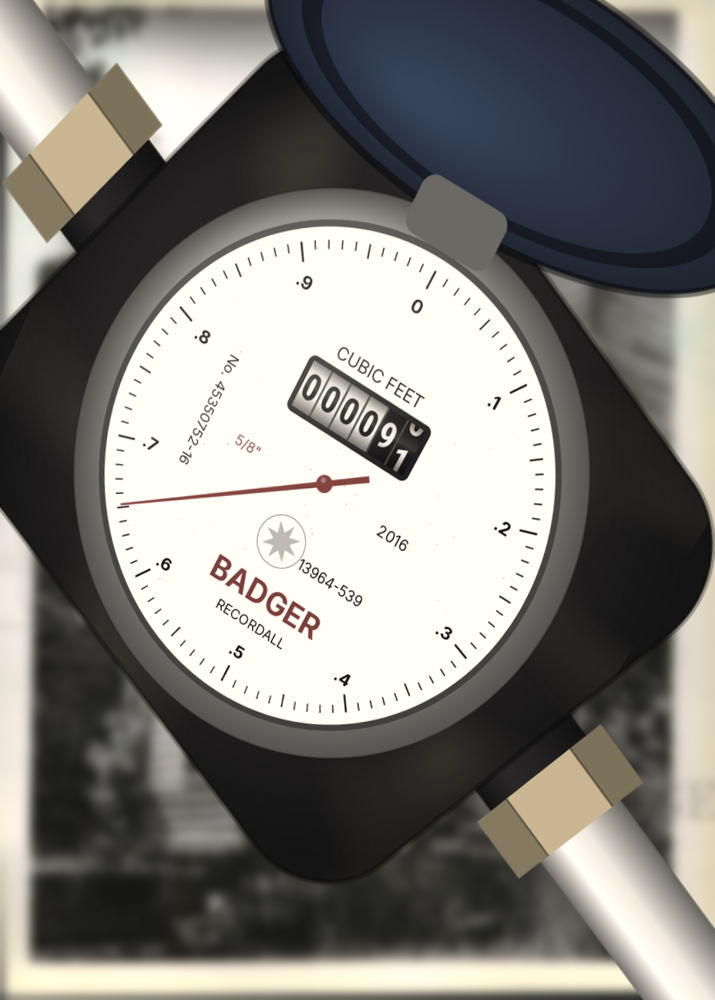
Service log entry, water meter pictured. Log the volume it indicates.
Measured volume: 90.65 ft³
